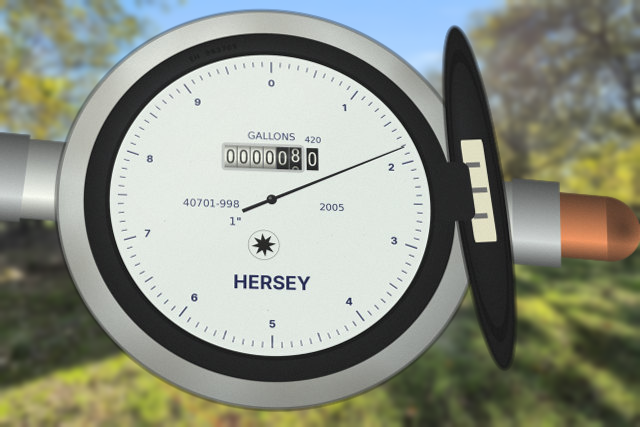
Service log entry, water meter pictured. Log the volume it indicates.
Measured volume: 81.8 gal
